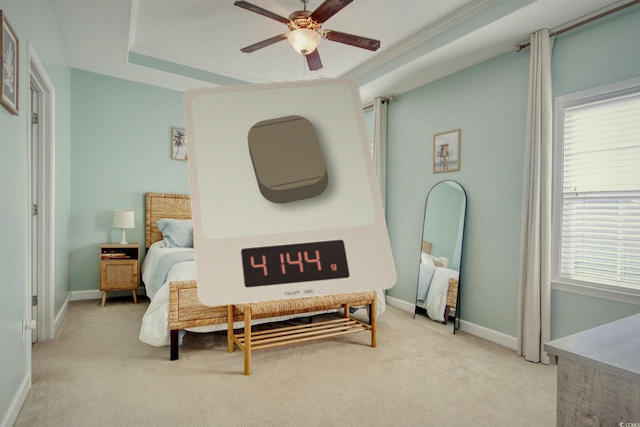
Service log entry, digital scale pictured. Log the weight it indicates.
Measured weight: 4144 g
